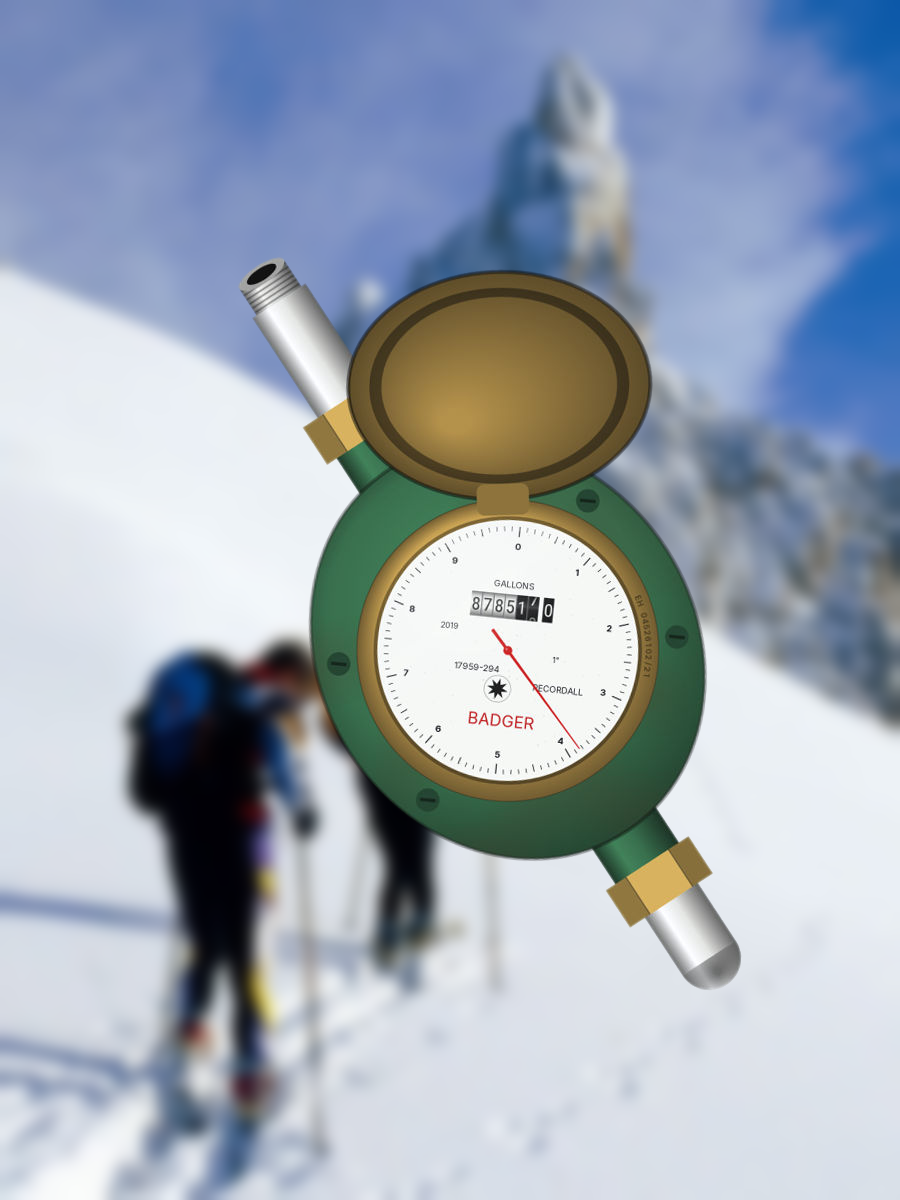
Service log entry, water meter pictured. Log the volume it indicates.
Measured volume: 8785173.8 gal
